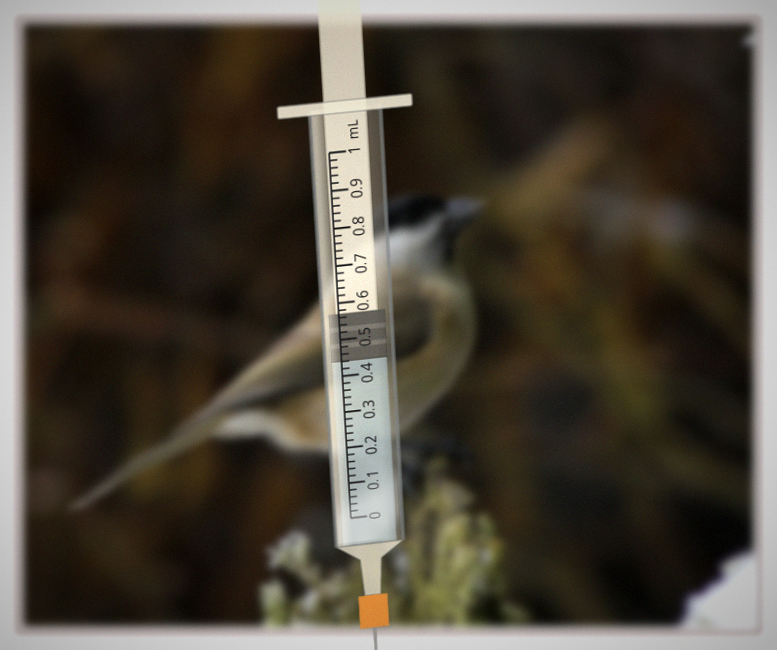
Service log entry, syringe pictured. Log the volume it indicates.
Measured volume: 0.44 mL
